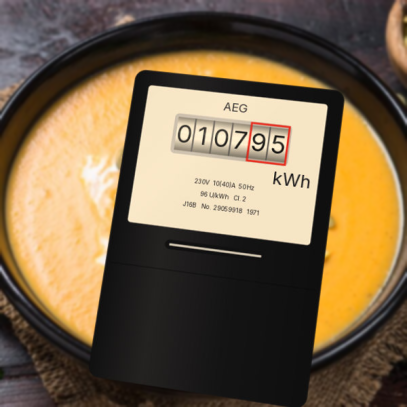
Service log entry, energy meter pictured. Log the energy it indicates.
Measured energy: 107.95 kWh
